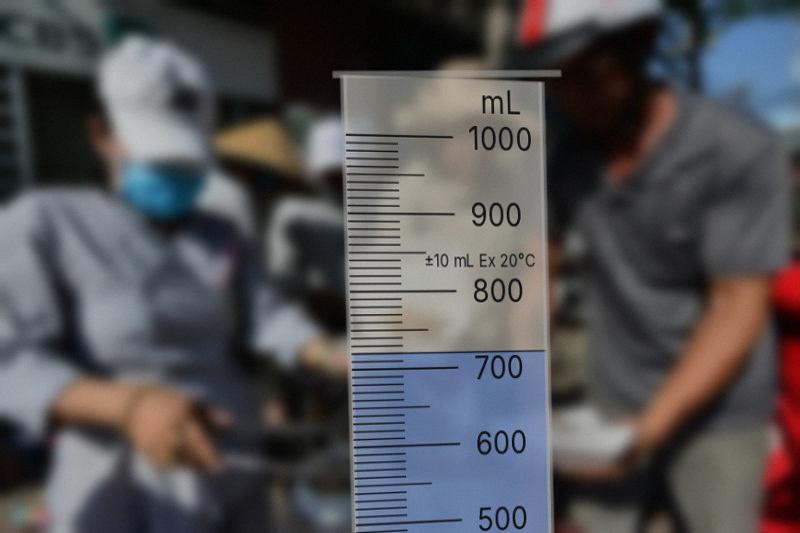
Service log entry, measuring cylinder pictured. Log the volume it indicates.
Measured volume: 720 mL
